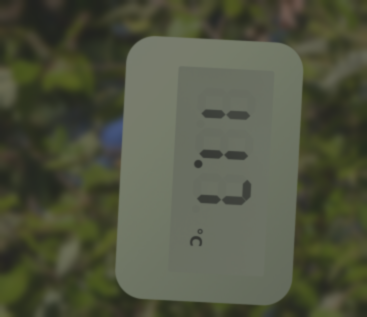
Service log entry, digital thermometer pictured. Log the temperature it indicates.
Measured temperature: 11.7 °C
